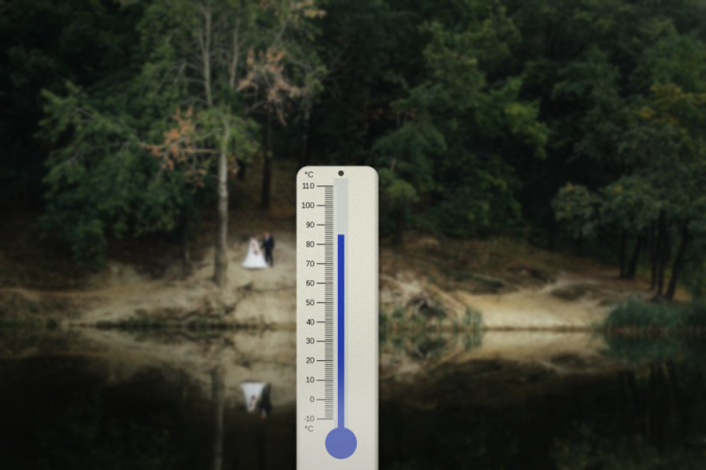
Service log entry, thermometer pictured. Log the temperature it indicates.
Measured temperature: 85 °C
